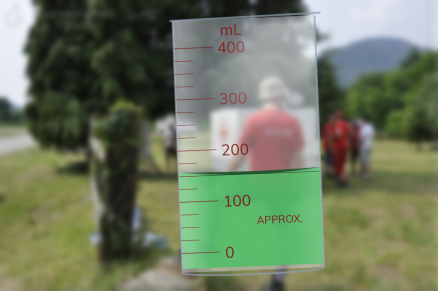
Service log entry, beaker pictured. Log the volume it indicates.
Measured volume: 150 mL
